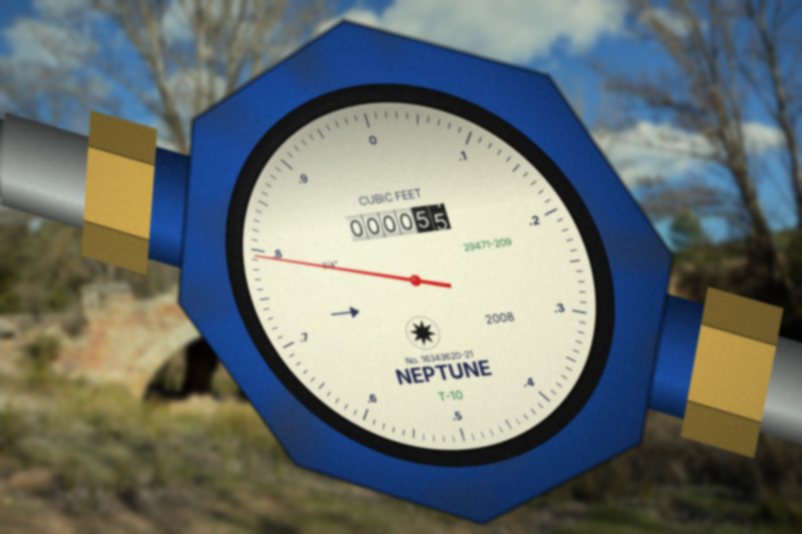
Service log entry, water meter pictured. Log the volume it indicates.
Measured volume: 54.79 ft³
